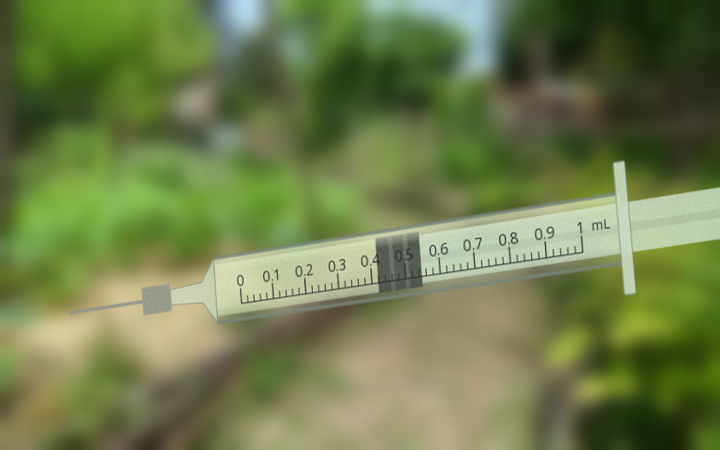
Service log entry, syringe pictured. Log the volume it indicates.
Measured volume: 0.42 mL
